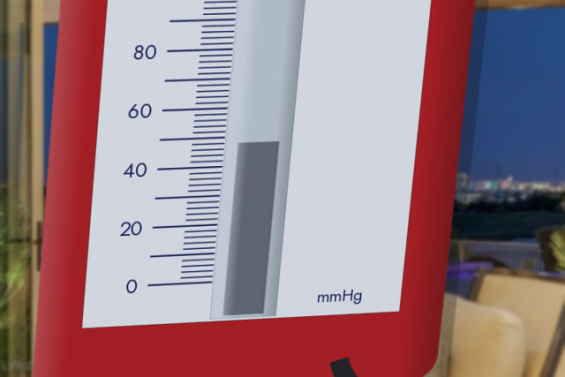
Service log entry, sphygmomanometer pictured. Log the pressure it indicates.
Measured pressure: 48 mmHg
